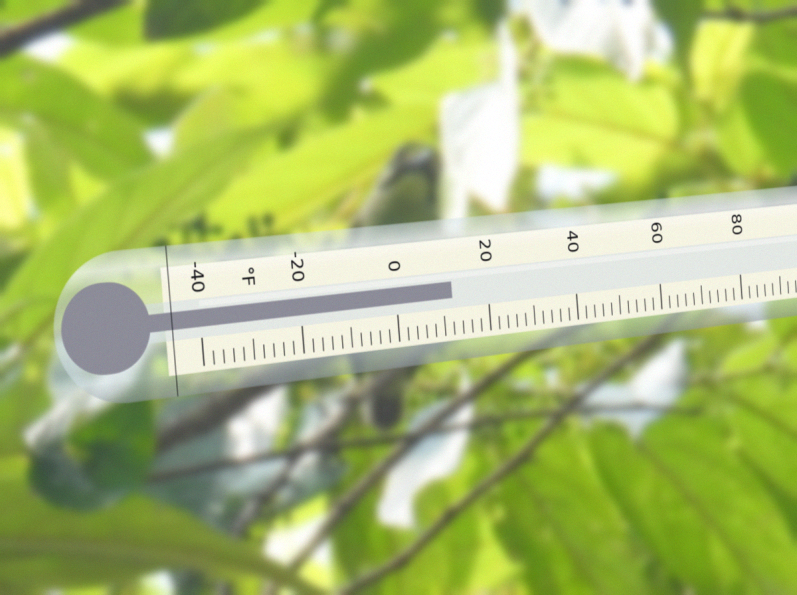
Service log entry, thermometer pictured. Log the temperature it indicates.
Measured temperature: 12 °F
